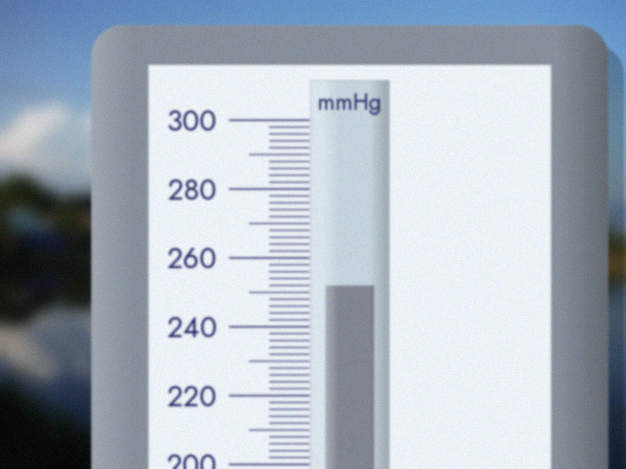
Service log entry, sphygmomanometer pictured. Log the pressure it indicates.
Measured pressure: 252 mmHg
